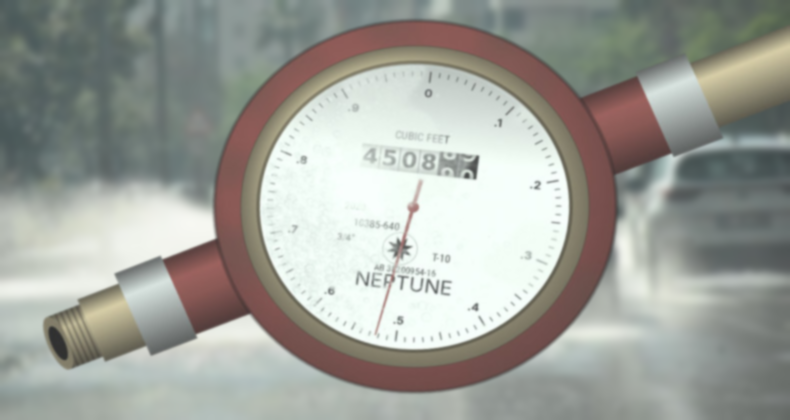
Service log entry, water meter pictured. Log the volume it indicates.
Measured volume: 450889.52 ft³
